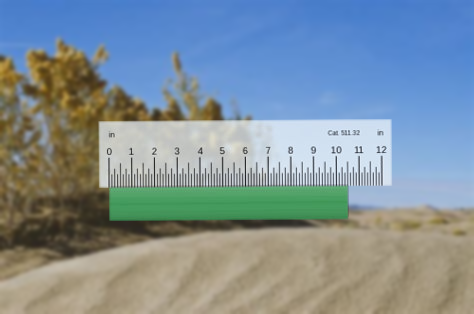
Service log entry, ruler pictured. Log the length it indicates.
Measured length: 10.5 in
